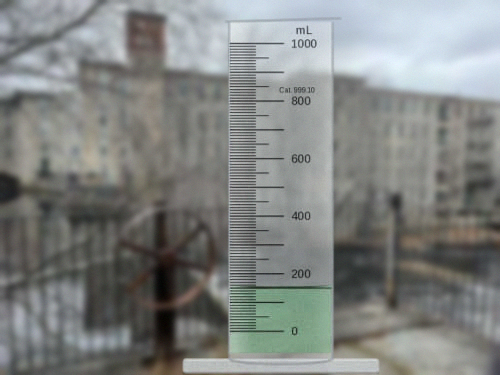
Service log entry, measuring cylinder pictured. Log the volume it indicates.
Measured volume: 150 mL
